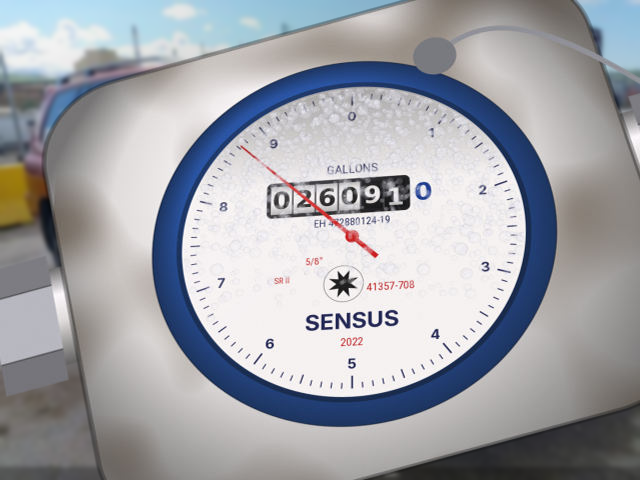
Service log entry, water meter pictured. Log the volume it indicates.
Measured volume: 260908.7 gal
